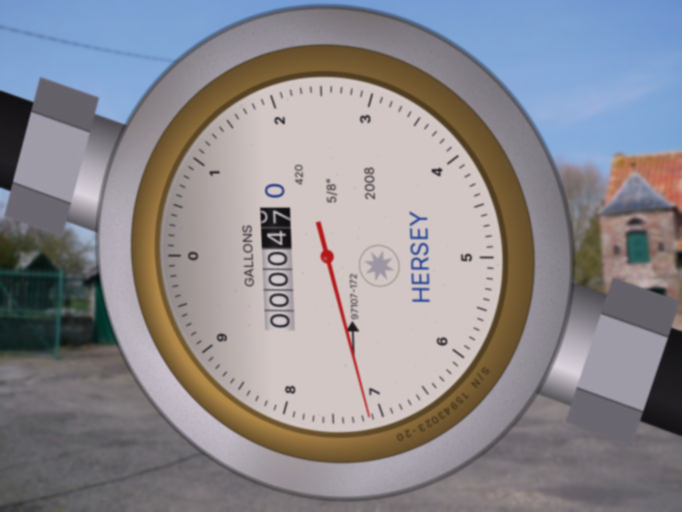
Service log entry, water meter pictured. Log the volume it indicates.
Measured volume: 467.1 gal
